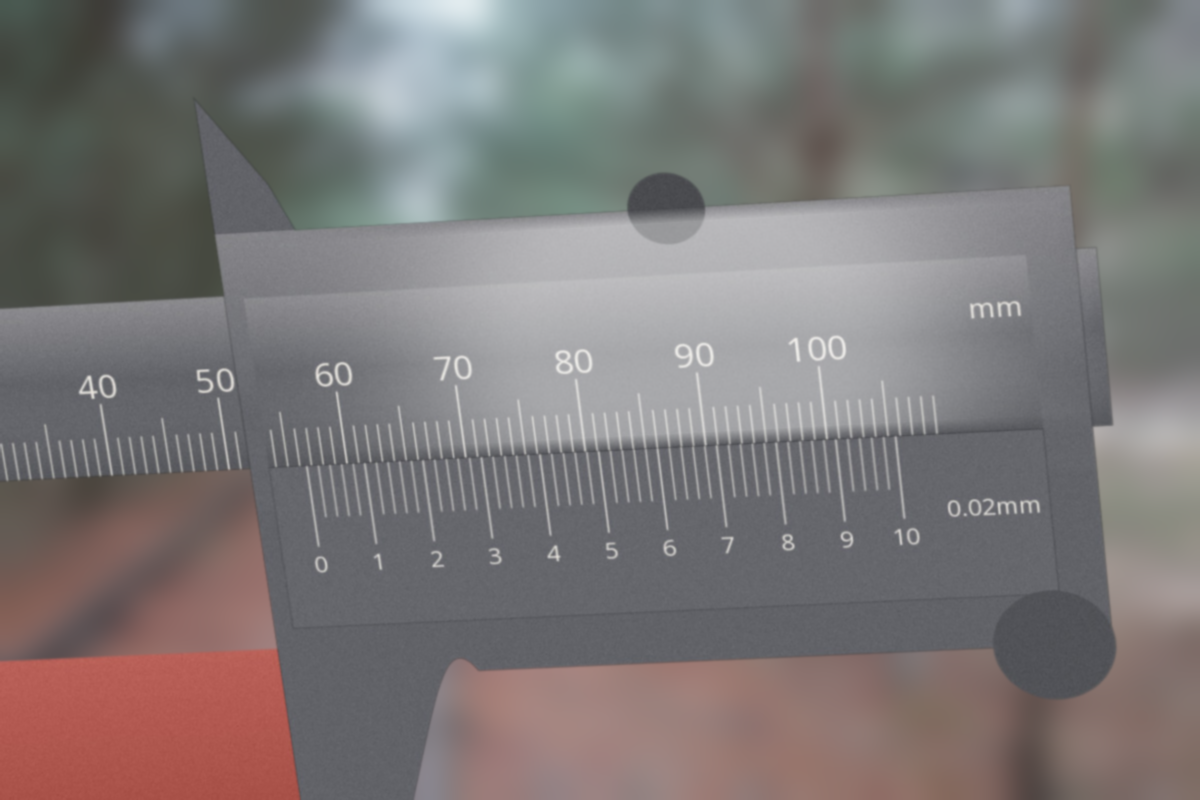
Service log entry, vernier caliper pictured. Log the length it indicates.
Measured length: 56.6 mm
